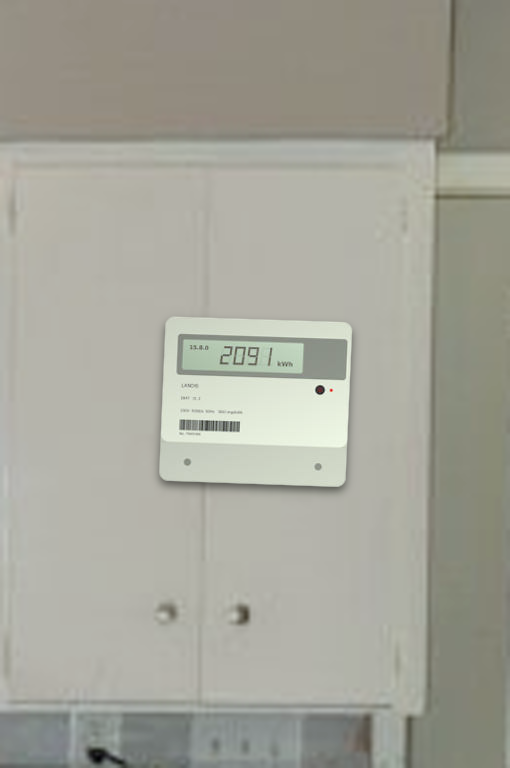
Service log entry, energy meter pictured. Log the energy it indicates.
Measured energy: 2091 kWh
